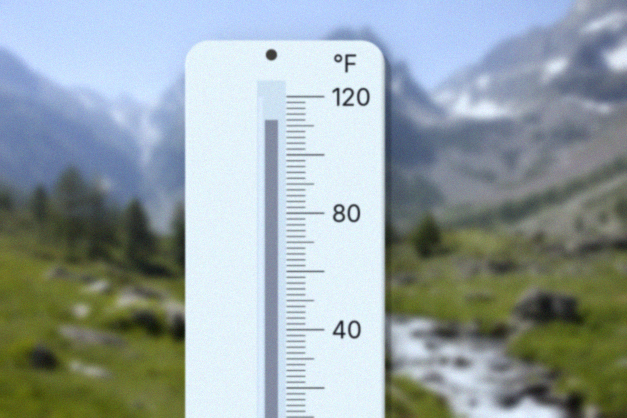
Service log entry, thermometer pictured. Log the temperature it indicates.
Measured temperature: 112 °F
